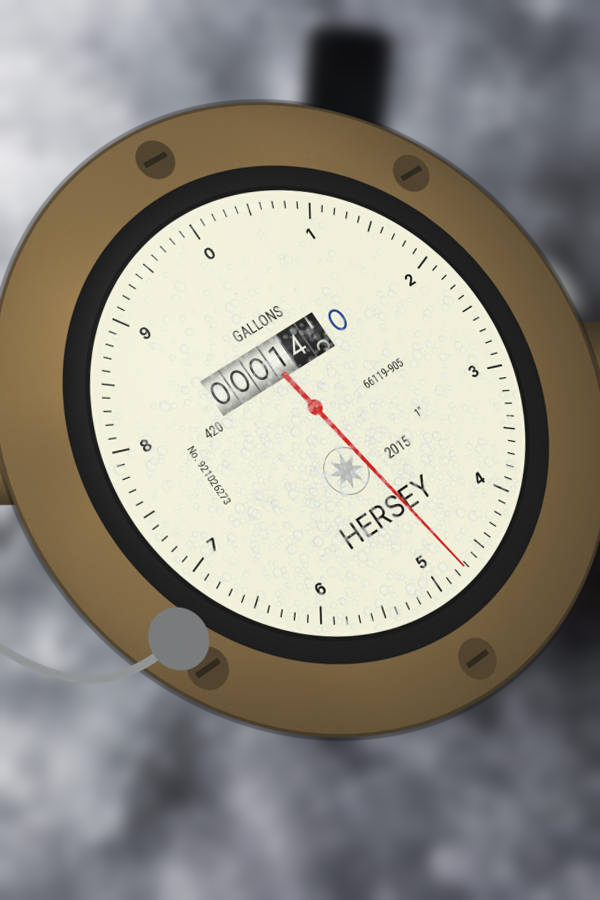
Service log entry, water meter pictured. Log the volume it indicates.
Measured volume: 1414.7 gal
